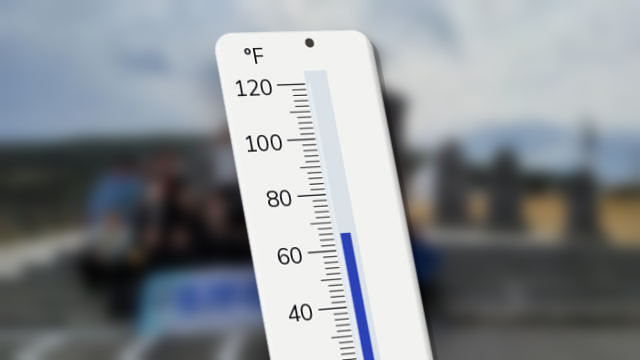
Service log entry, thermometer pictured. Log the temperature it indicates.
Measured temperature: 66 °F
